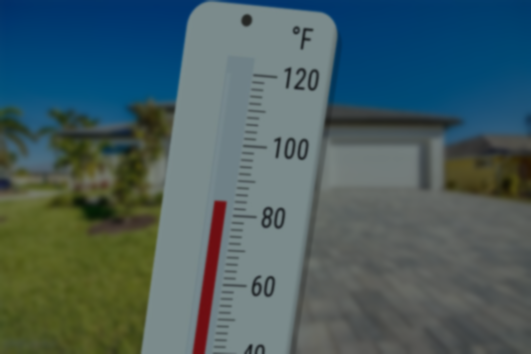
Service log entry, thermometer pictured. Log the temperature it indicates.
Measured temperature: 84 °F
